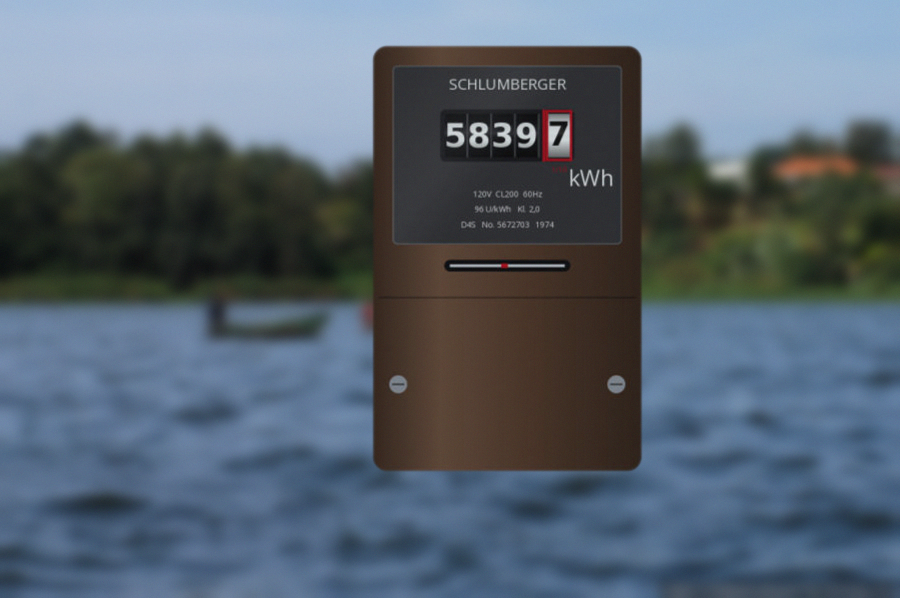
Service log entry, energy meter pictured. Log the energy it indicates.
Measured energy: 5839.7 kWh
